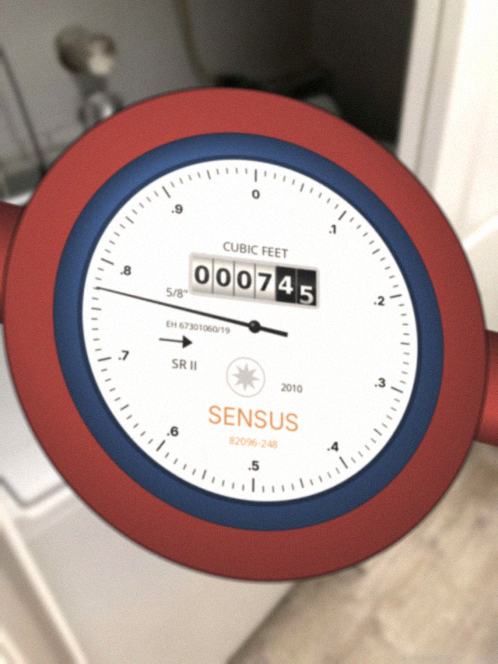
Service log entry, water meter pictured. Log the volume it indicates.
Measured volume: 744.77 ft³
